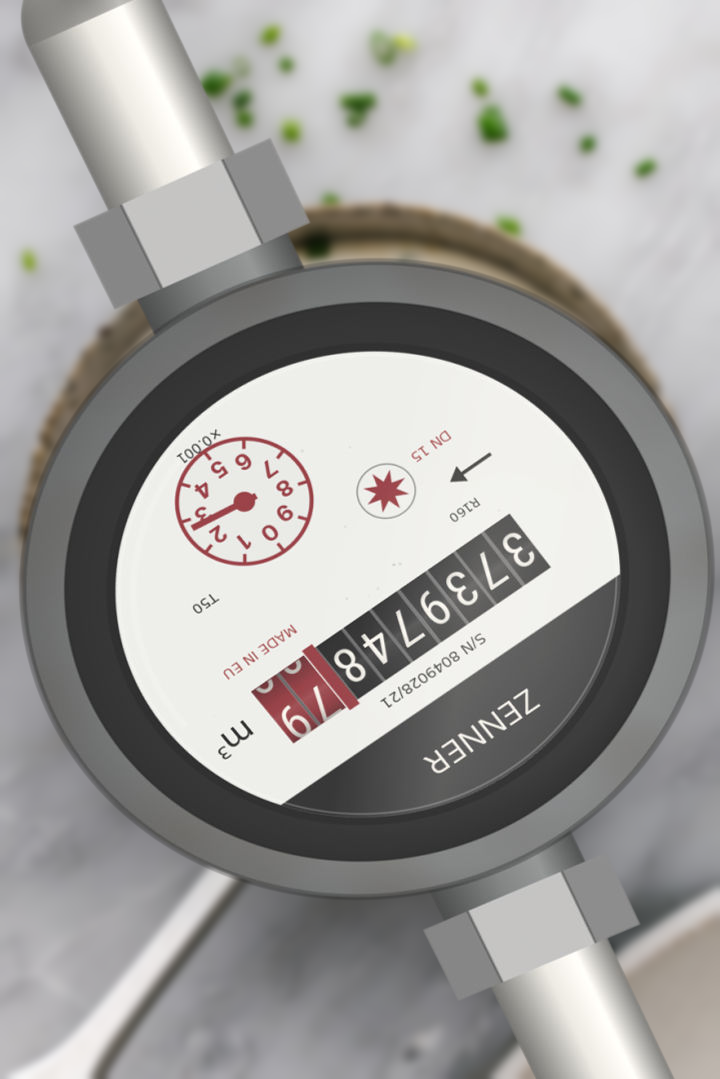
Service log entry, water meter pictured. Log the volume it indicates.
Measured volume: 3739748.792 m³
